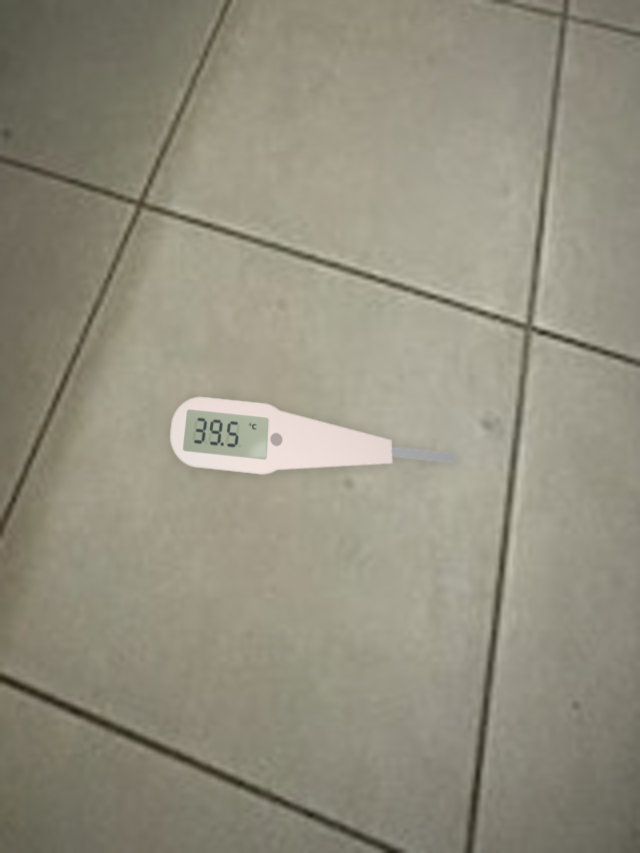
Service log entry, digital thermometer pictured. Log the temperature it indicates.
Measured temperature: 39.5 °C
